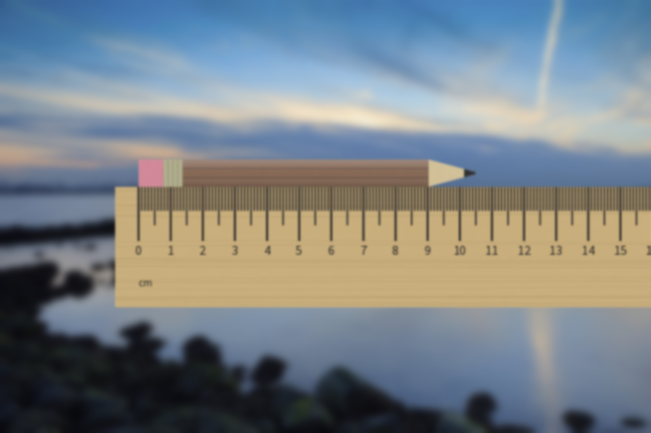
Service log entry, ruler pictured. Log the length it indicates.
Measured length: 10.5 cm
